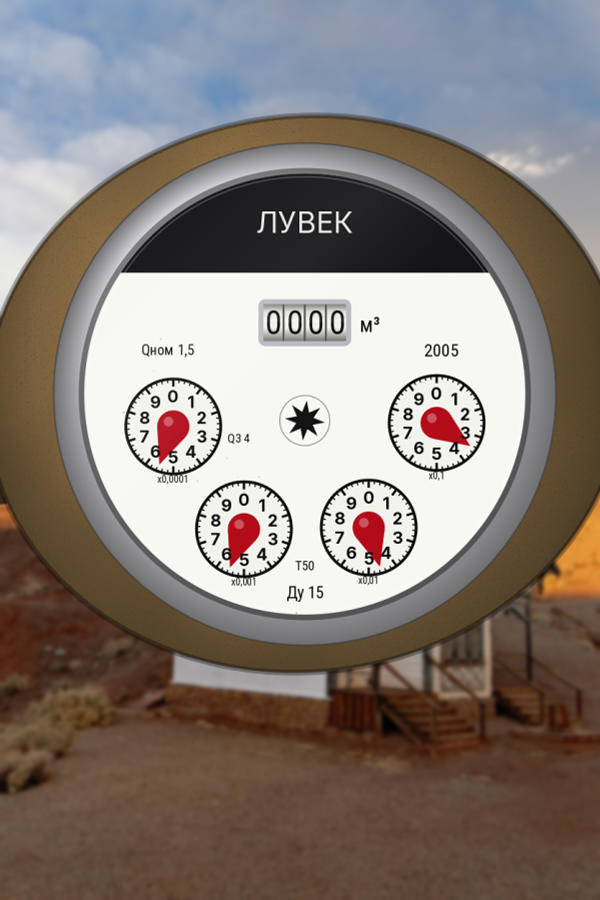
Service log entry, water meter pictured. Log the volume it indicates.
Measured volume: 0.3455 m³
